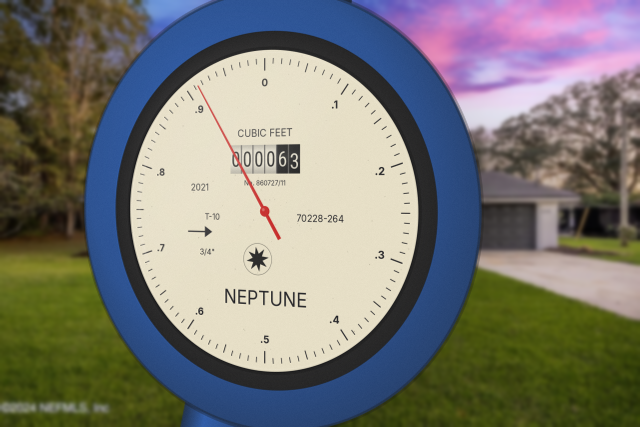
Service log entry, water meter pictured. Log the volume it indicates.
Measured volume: 62.91 ft³
